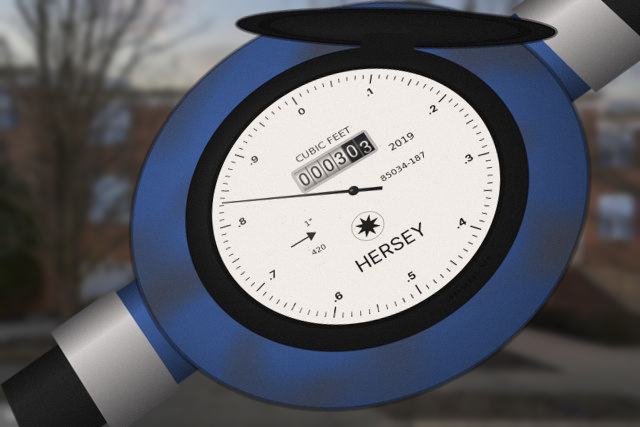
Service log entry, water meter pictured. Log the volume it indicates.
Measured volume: 302.83 ft³
